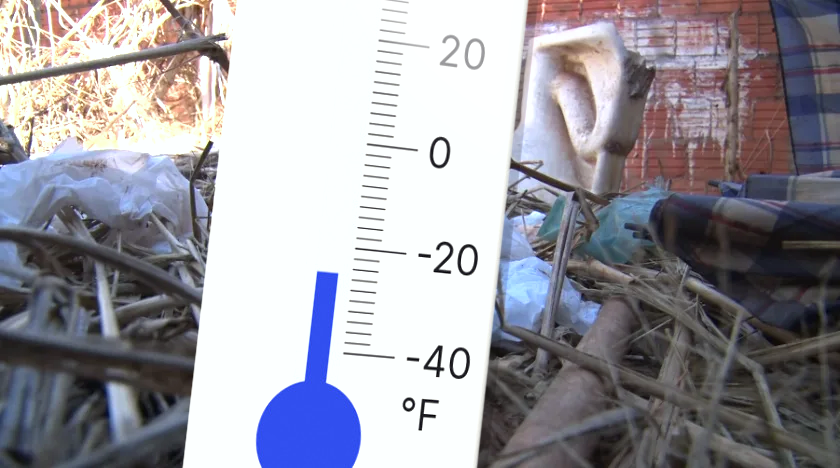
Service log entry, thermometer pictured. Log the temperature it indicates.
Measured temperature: -25 °F
